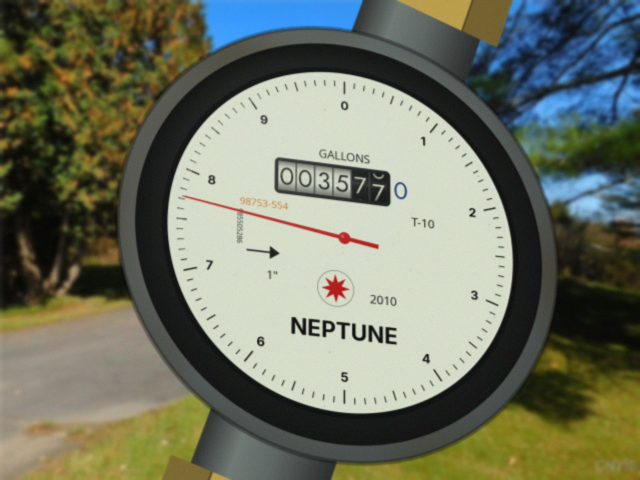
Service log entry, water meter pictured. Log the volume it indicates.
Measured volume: 35767.7 gal
